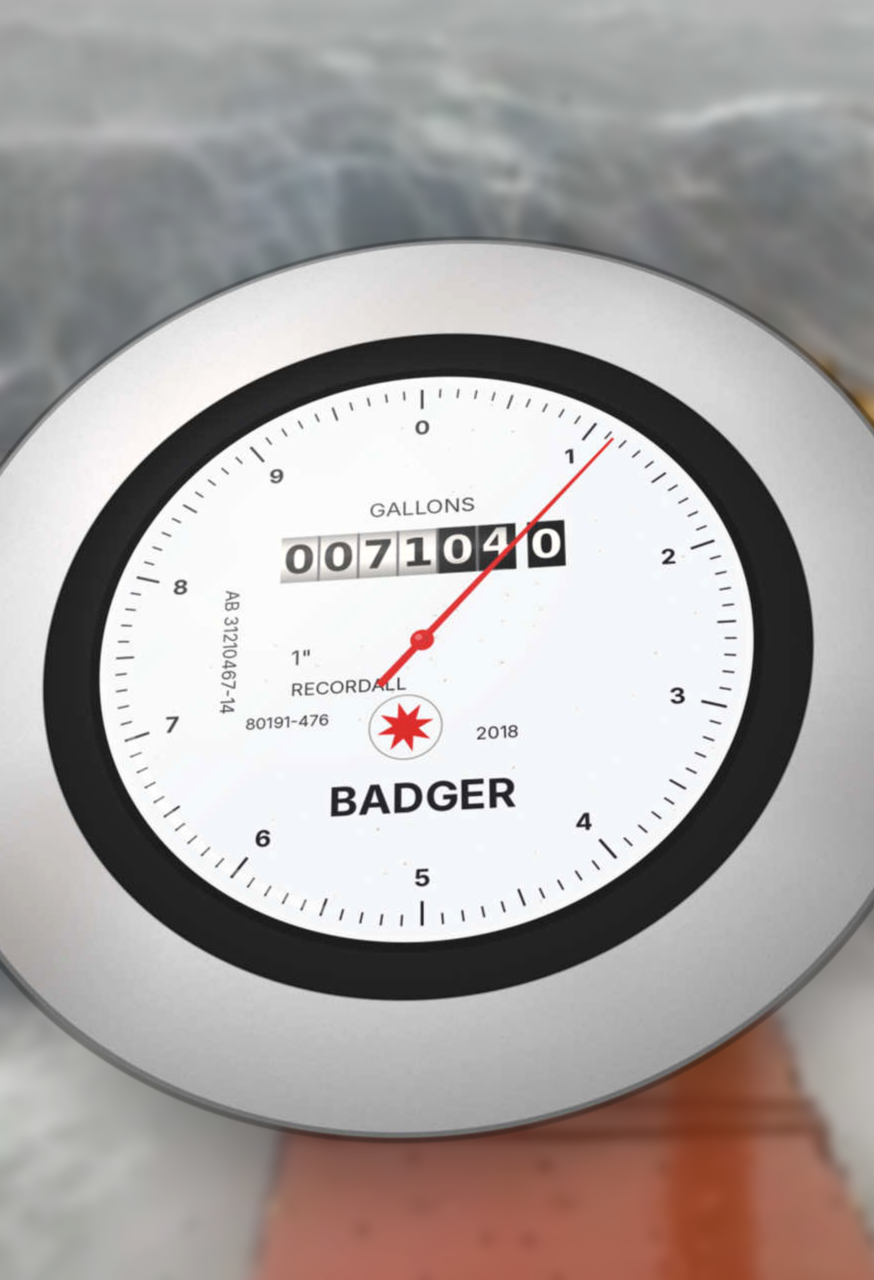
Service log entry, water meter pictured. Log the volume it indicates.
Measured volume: 71041.1 gal
